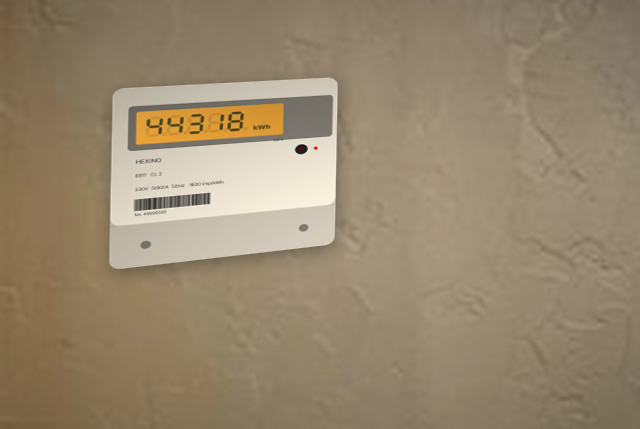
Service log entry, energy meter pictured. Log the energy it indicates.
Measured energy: 44318 kWh
